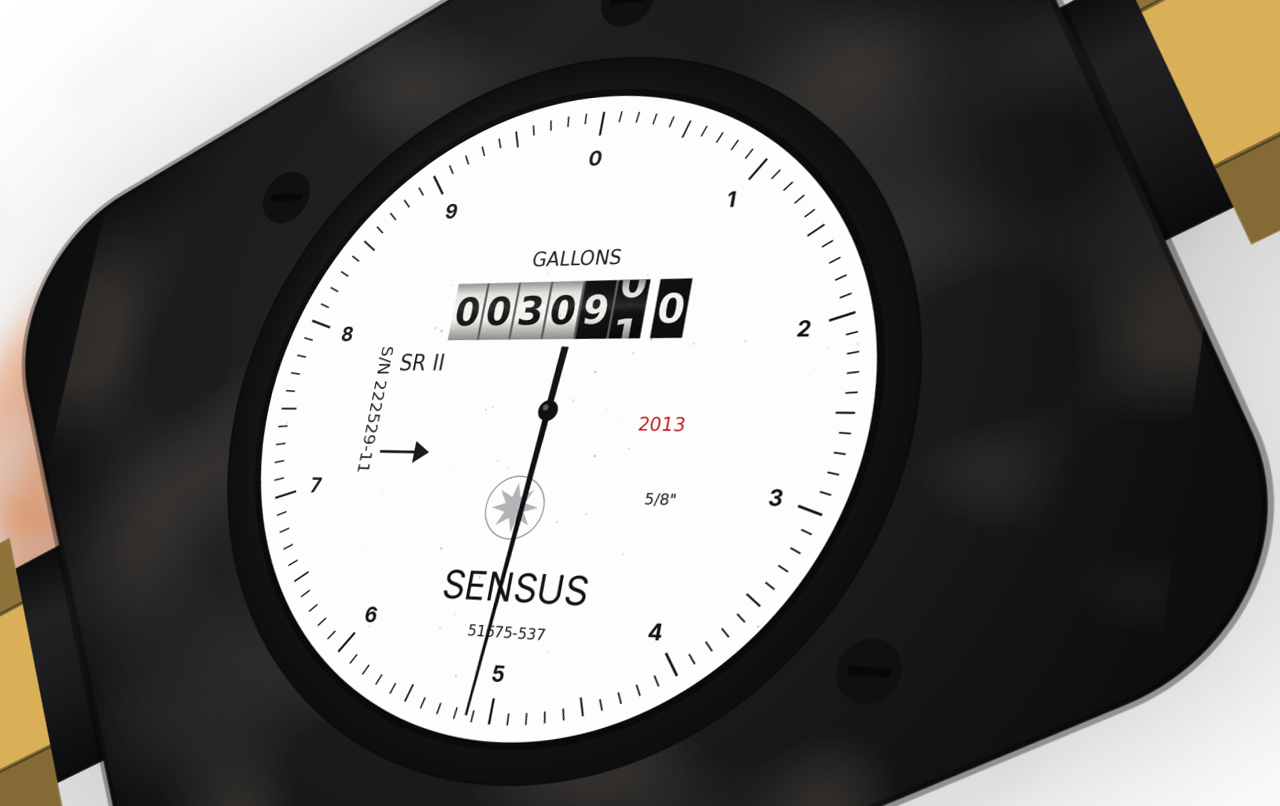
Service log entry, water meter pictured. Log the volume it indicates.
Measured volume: 30905.1 gal
